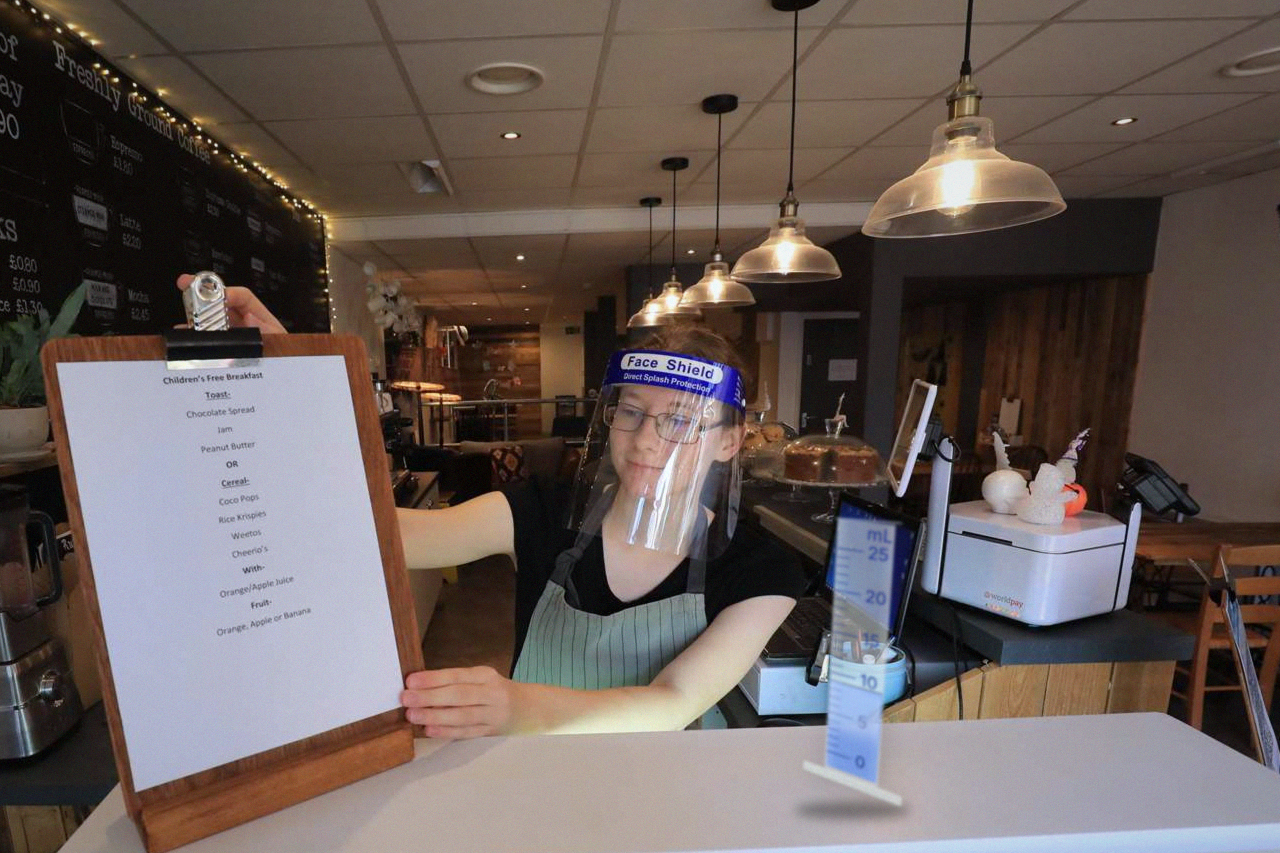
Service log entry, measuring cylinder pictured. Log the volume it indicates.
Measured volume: 9 mL
